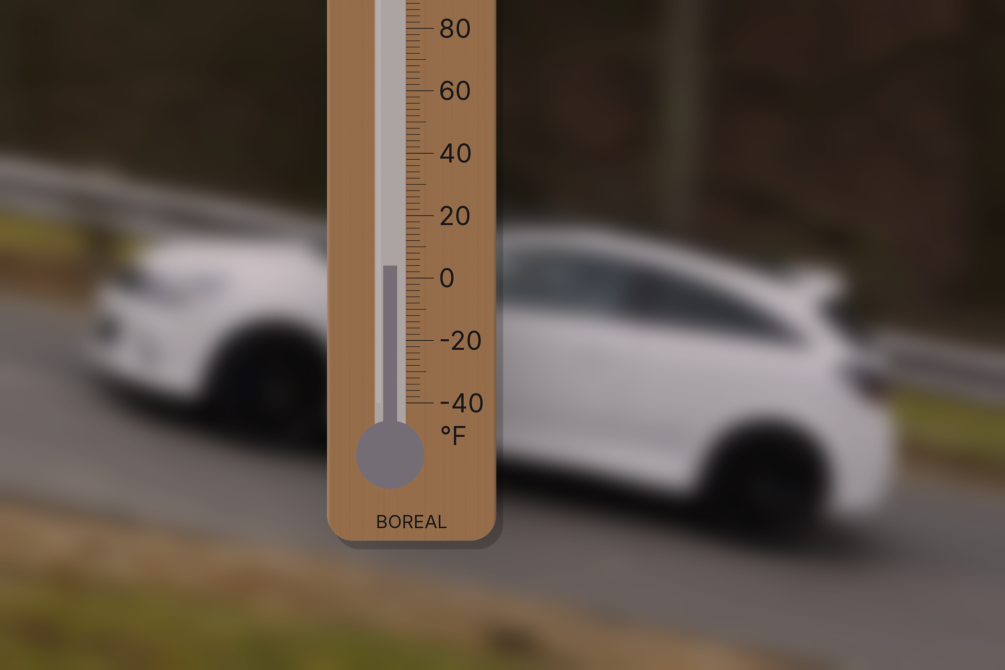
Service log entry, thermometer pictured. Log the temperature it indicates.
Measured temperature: 4 °F
